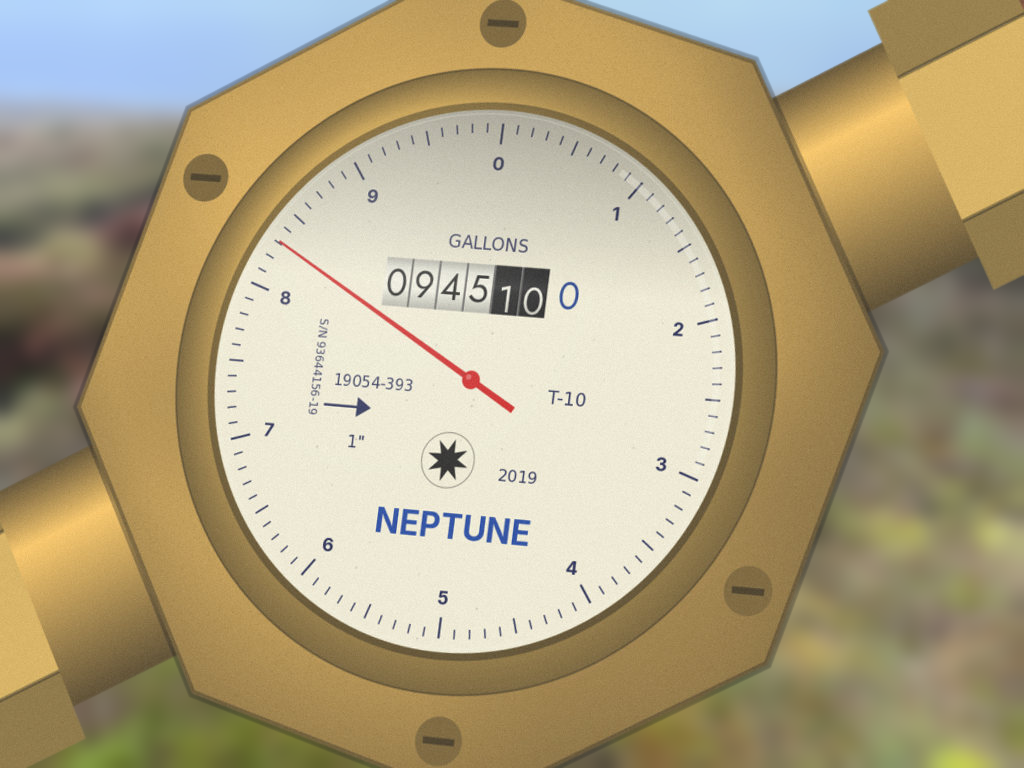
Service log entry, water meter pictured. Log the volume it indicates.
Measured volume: 945098.3 gal
